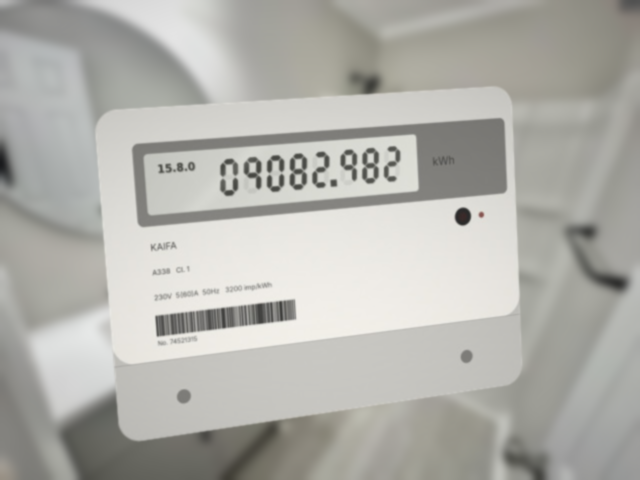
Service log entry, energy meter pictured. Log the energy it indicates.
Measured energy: 9082.982 kWh
